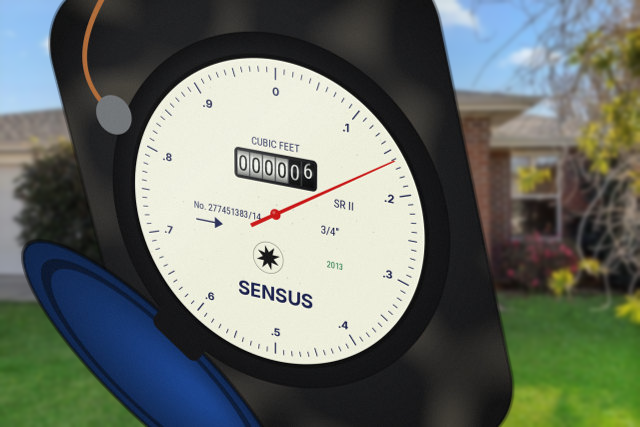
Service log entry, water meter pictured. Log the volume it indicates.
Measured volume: 6.16 ft³
